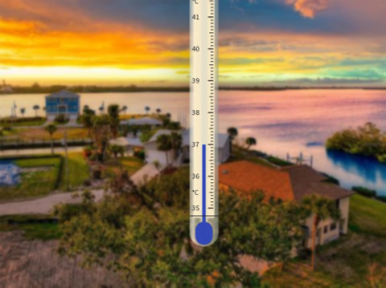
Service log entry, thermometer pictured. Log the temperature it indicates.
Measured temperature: 37 °C
